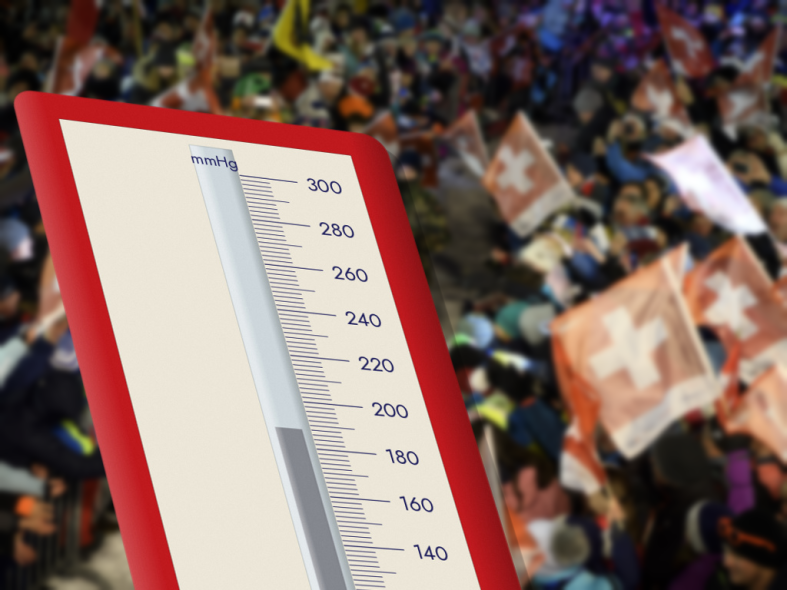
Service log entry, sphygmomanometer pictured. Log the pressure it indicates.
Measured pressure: 188 mmHg
